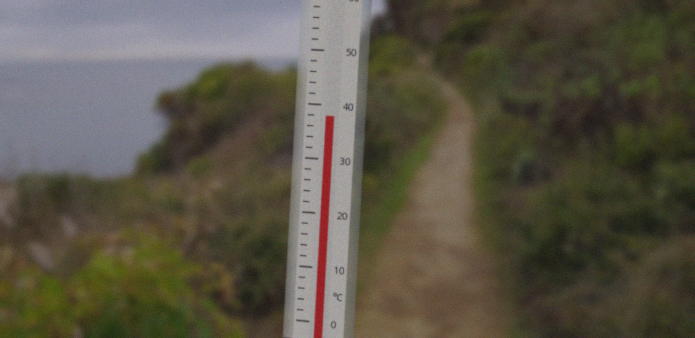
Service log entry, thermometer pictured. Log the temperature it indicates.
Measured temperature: 38 °C
